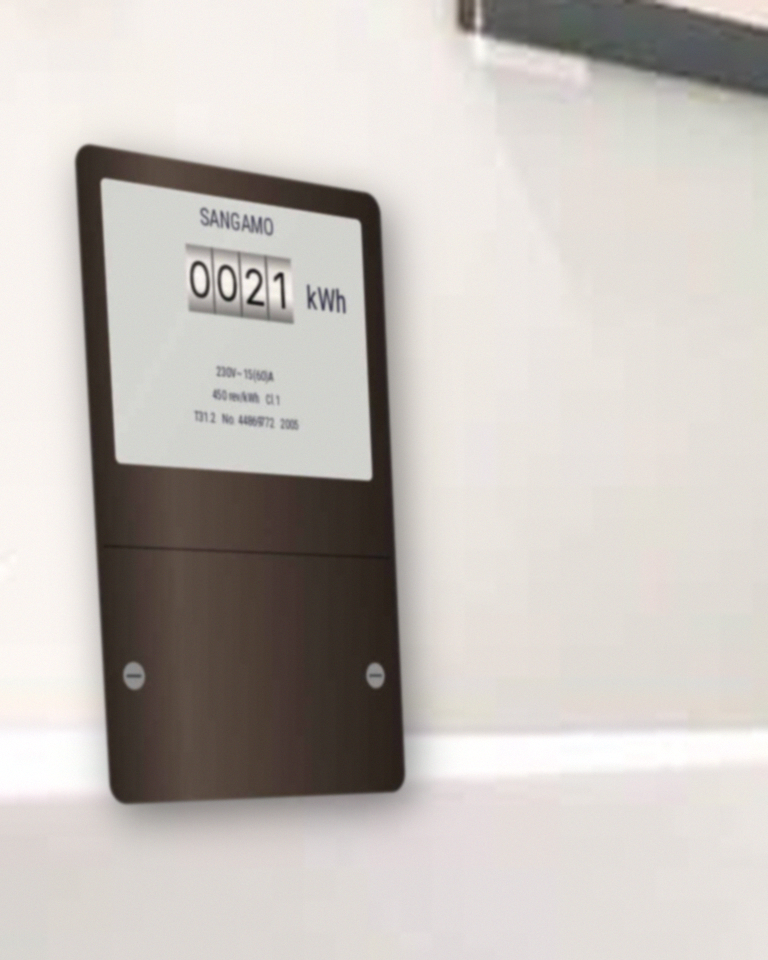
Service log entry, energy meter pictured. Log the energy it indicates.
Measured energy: 21 kWh
